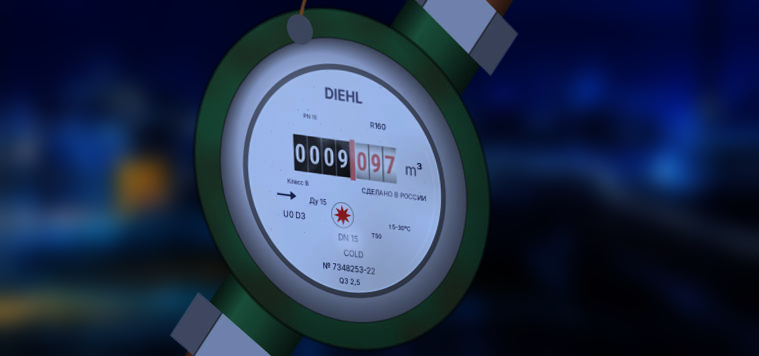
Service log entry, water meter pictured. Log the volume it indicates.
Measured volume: 9.097 m³
